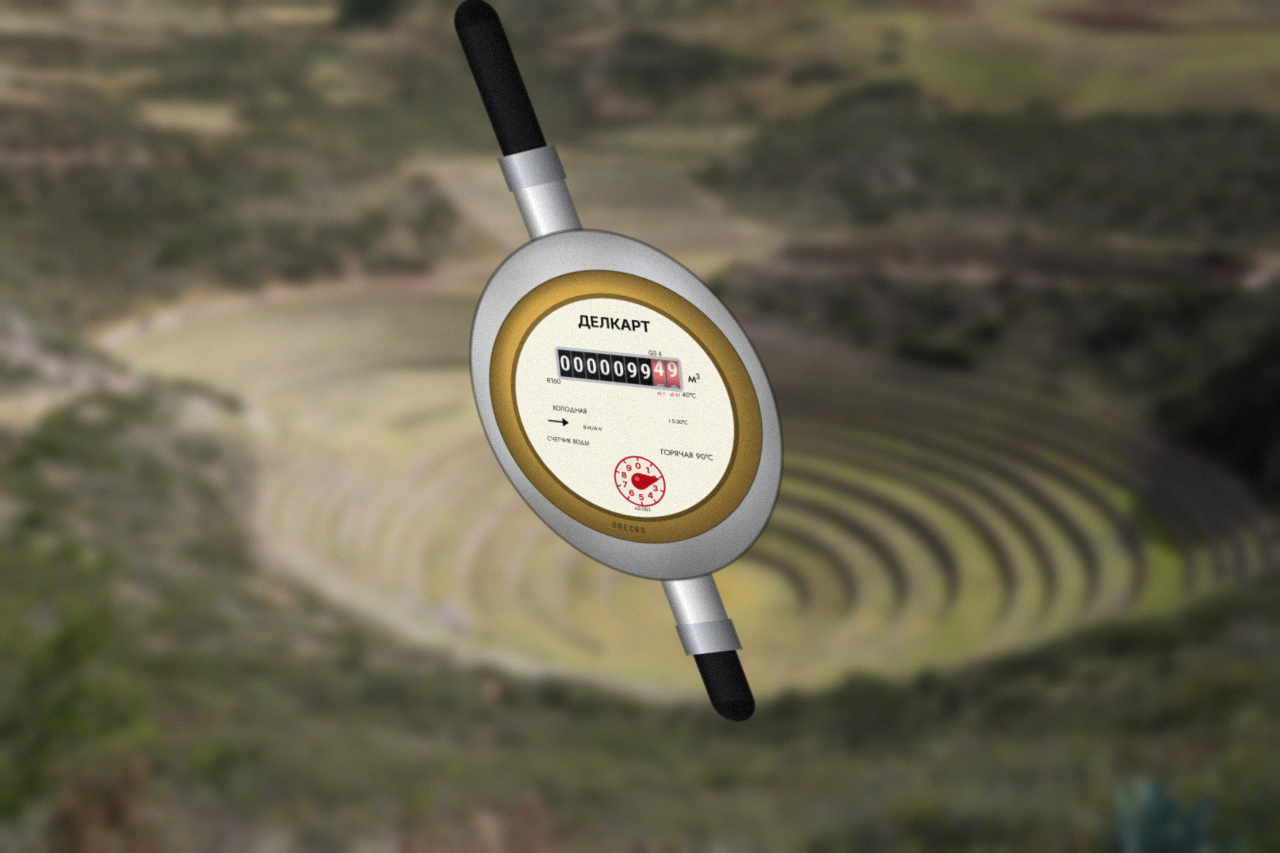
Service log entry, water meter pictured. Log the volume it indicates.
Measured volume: 99.492 m³
